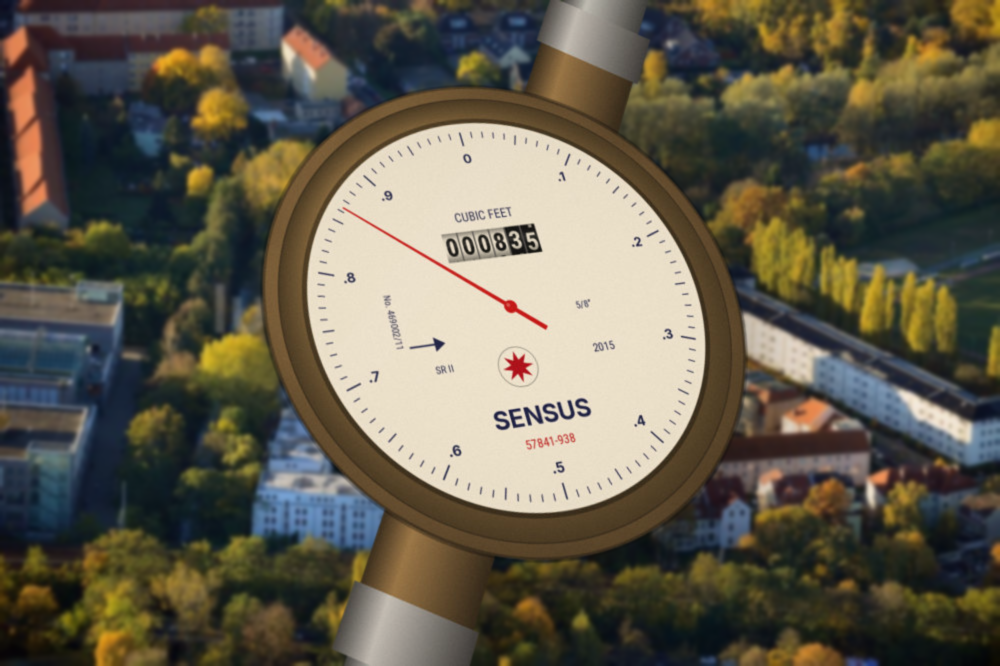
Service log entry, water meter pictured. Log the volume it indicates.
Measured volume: 834.86 ft³
